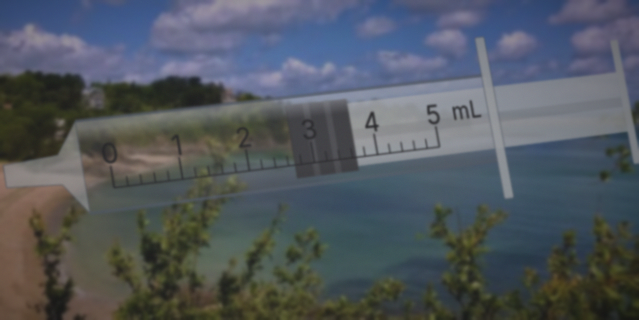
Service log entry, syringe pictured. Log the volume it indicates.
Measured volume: 2.7 mL
